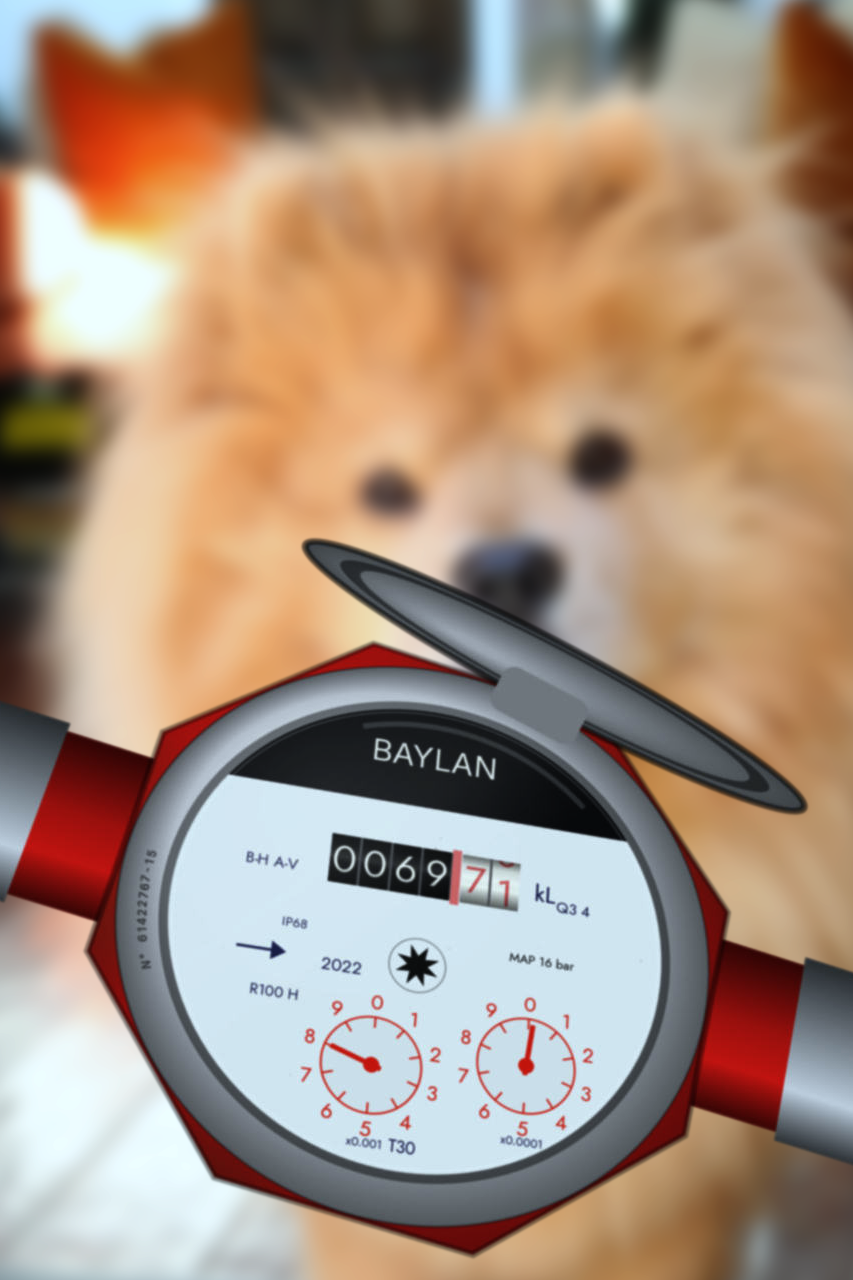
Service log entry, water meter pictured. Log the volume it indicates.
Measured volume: 69.7080 kL
